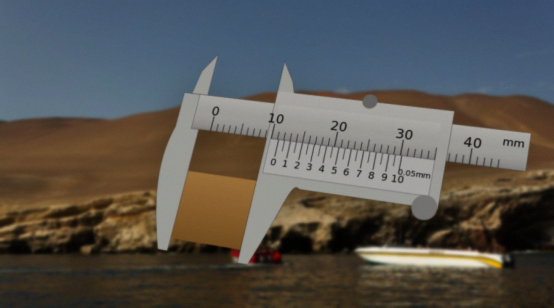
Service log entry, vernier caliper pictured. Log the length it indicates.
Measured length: 11.2 mm
